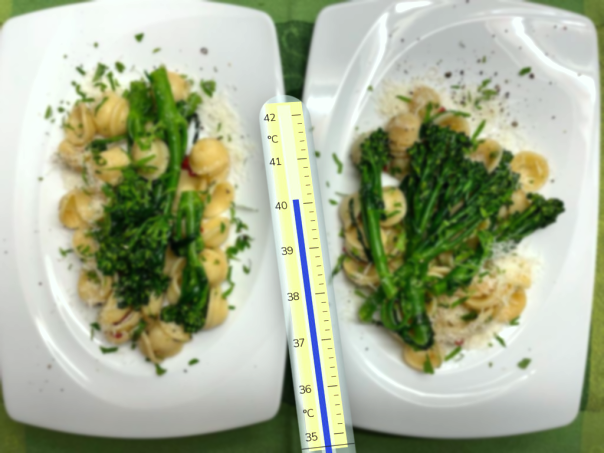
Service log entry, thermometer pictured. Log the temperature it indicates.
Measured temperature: 40.1 °C
